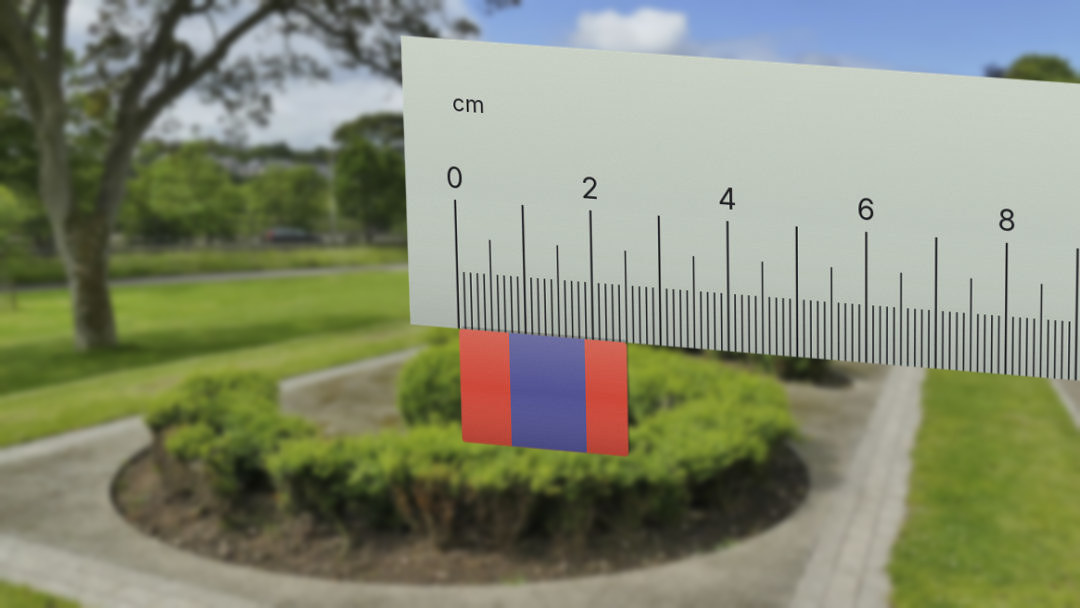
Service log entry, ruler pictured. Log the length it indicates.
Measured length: 2.5 cm
